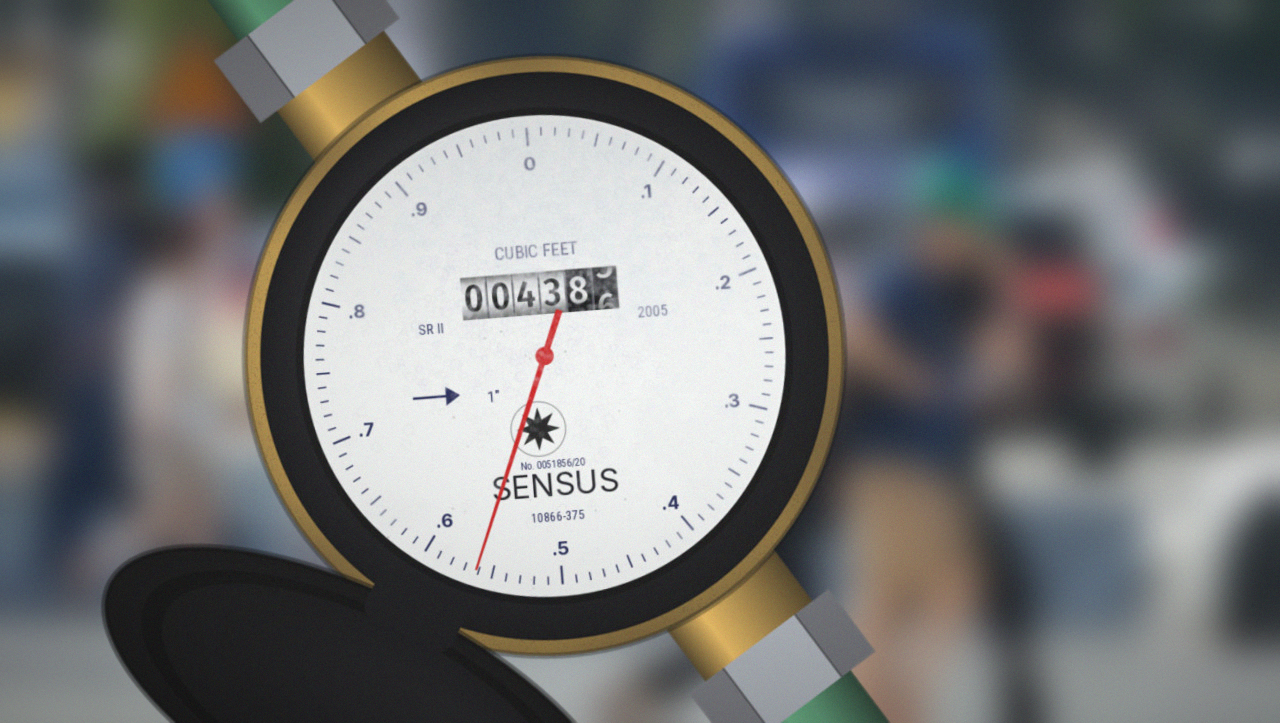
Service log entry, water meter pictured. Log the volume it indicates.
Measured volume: 4385.56 ft³
